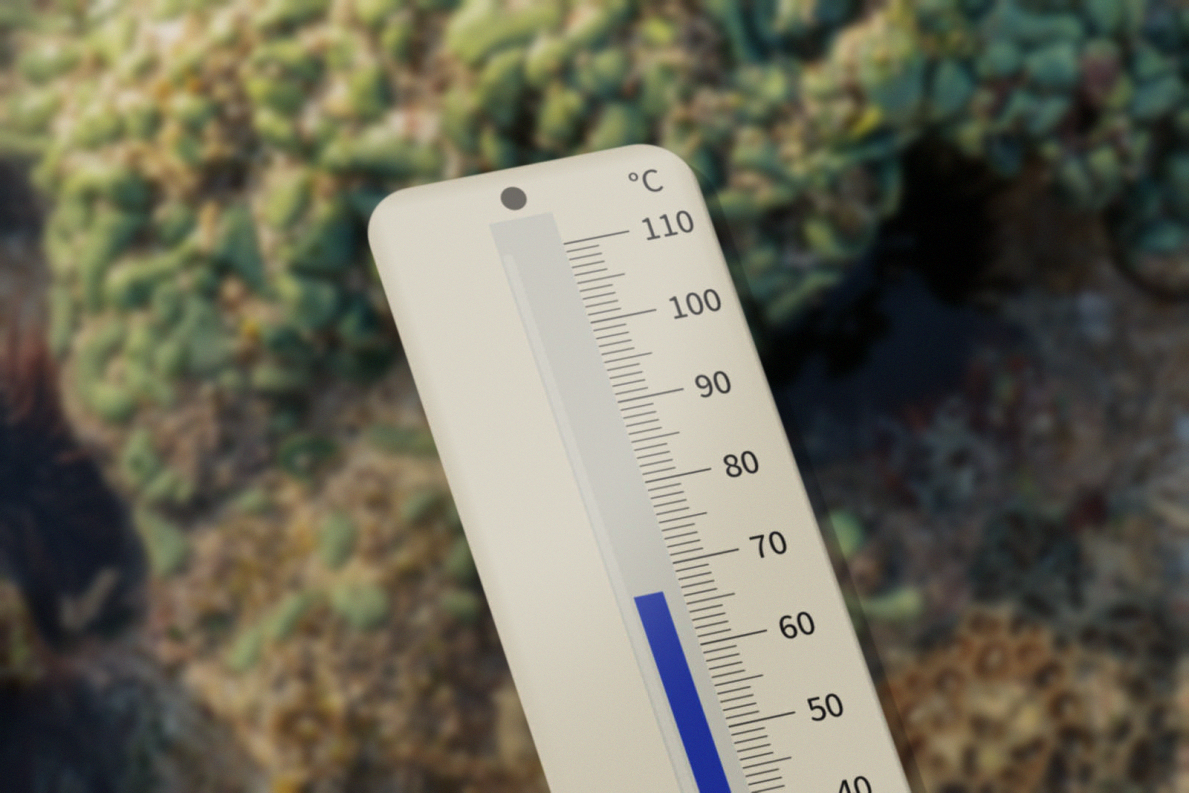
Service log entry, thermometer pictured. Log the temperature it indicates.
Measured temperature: 67 °C
